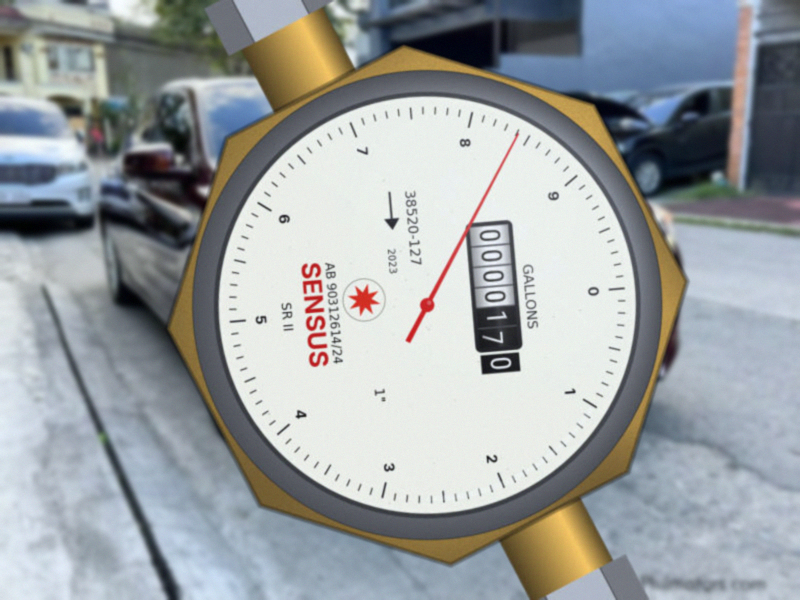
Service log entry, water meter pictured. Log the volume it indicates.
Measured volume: 168.4 gal
